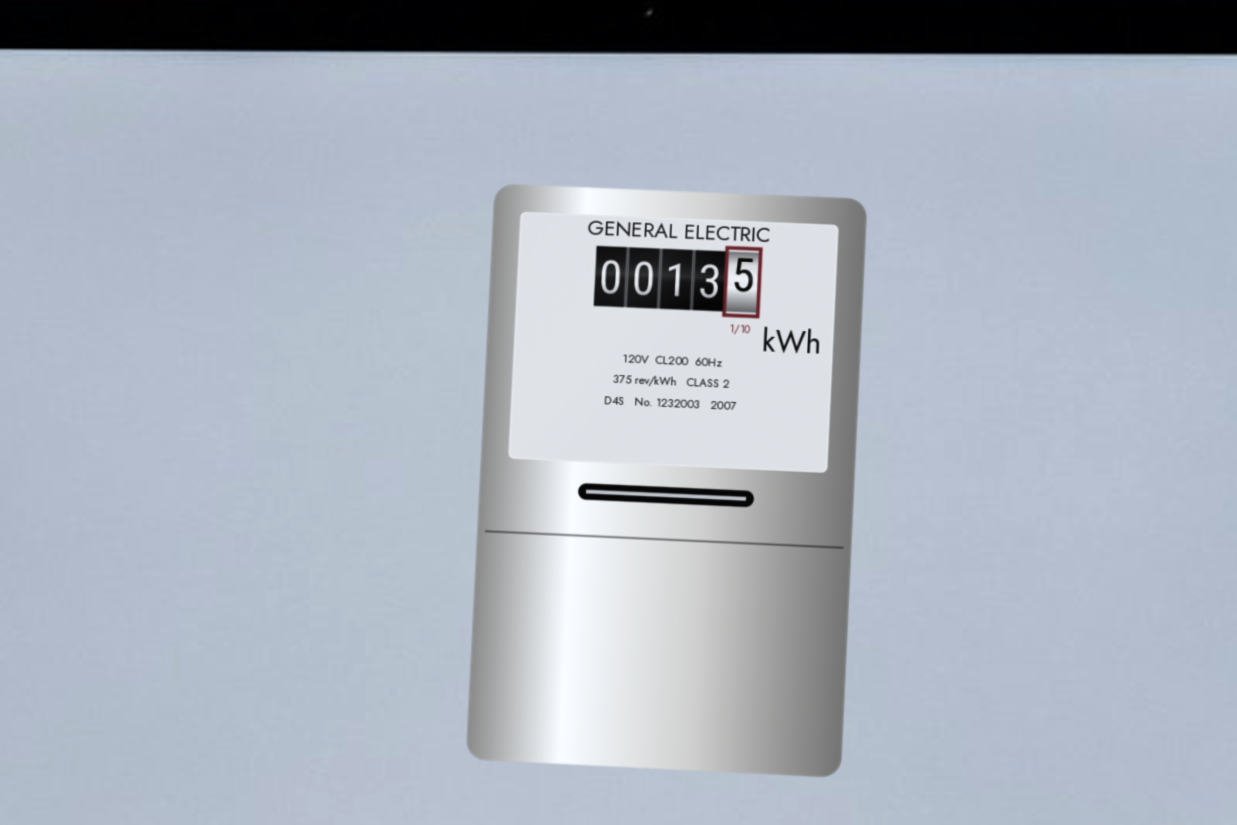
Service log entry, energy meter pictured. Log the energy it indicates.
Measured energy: 13.5 kWh
